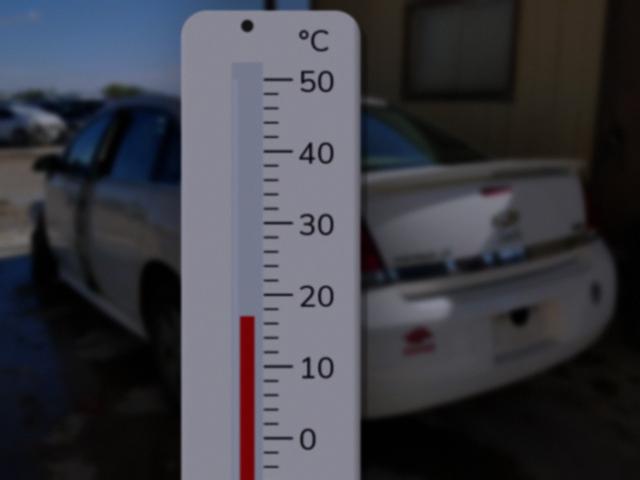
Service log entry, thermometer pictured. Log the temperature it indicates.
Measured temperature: 17 °C
